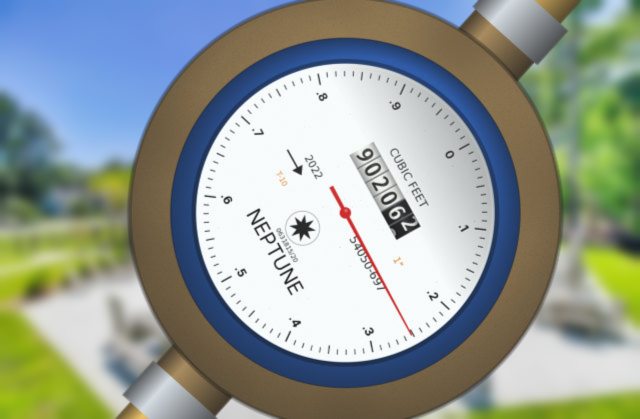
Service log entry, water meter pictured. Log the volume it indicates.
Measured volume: 902062.25 ft³
